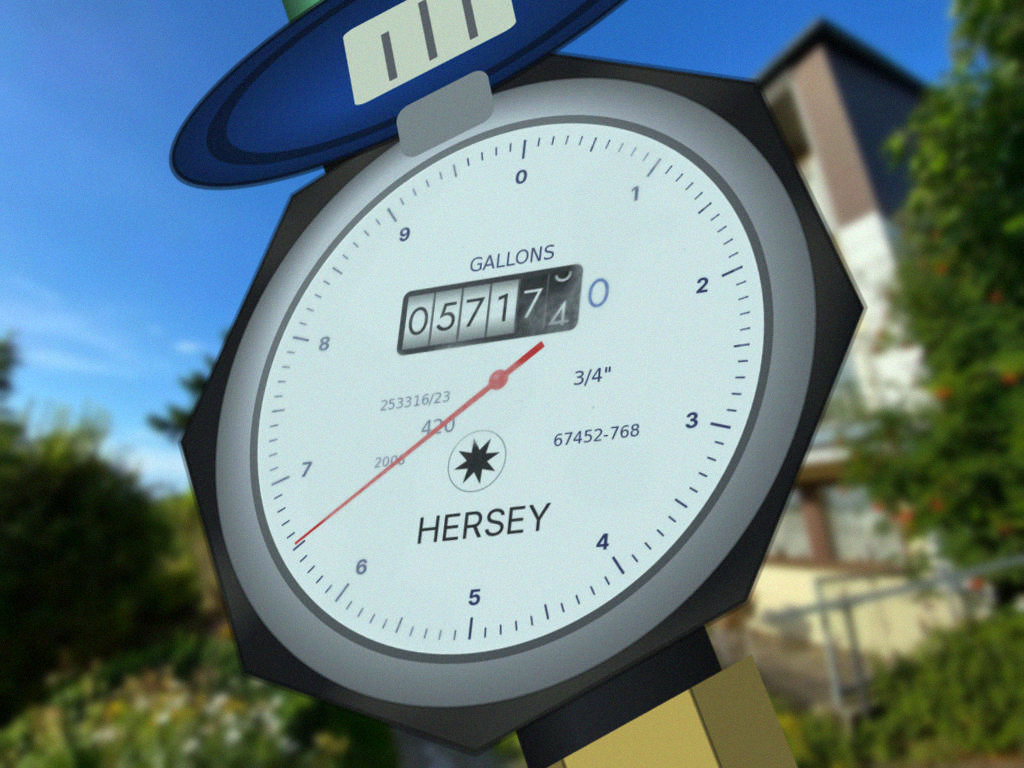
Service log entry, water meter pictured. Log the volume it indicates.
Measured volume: 571736.5 gal
